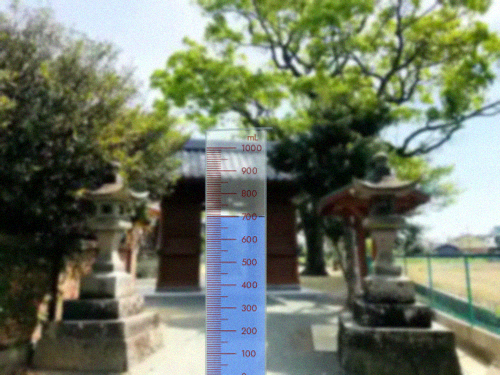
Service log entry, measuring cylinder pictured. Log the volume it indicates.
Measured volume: 700 mL
